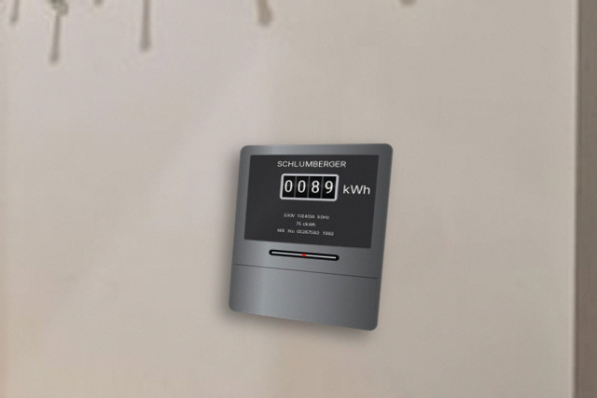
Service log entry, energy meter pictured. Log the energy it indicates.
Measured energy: 89 kWh
